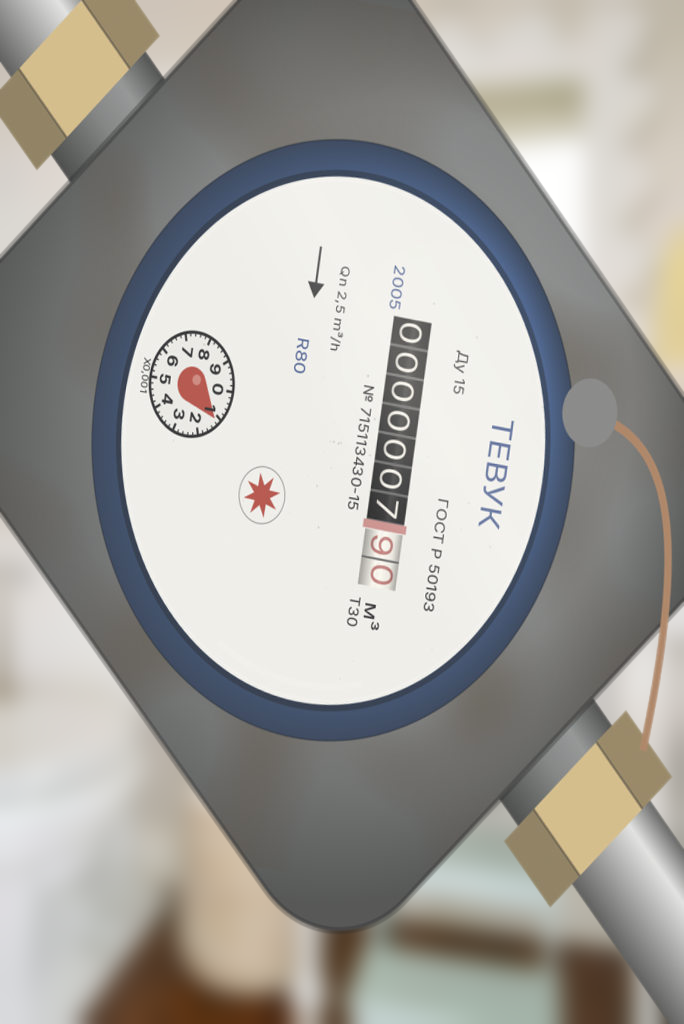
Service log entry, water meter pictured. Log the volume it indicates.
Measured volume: 7.901 m³
